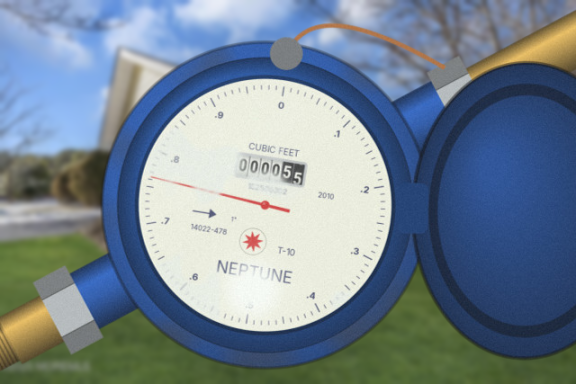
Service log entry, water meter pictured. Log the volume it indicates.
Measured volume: 54.76 ft³
